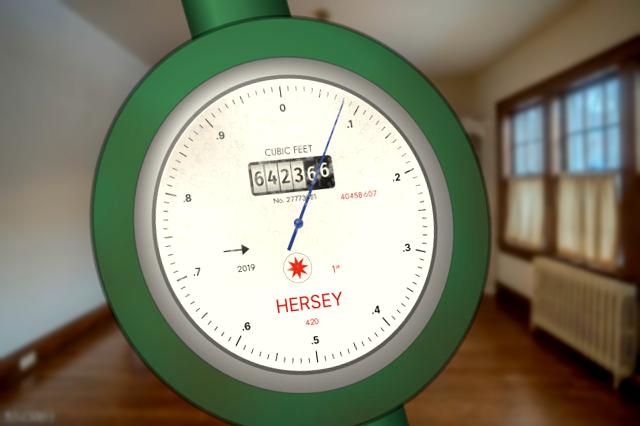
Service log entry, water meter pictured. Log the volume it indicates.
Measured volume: 642366.08 ft³
